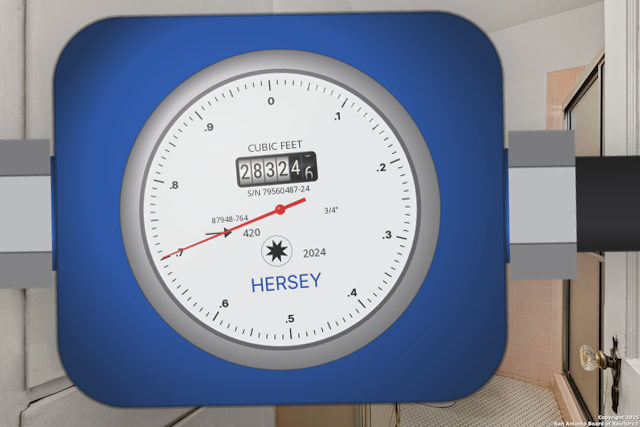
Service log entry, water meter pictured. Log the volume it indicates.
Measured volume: 283245.70 ft³
